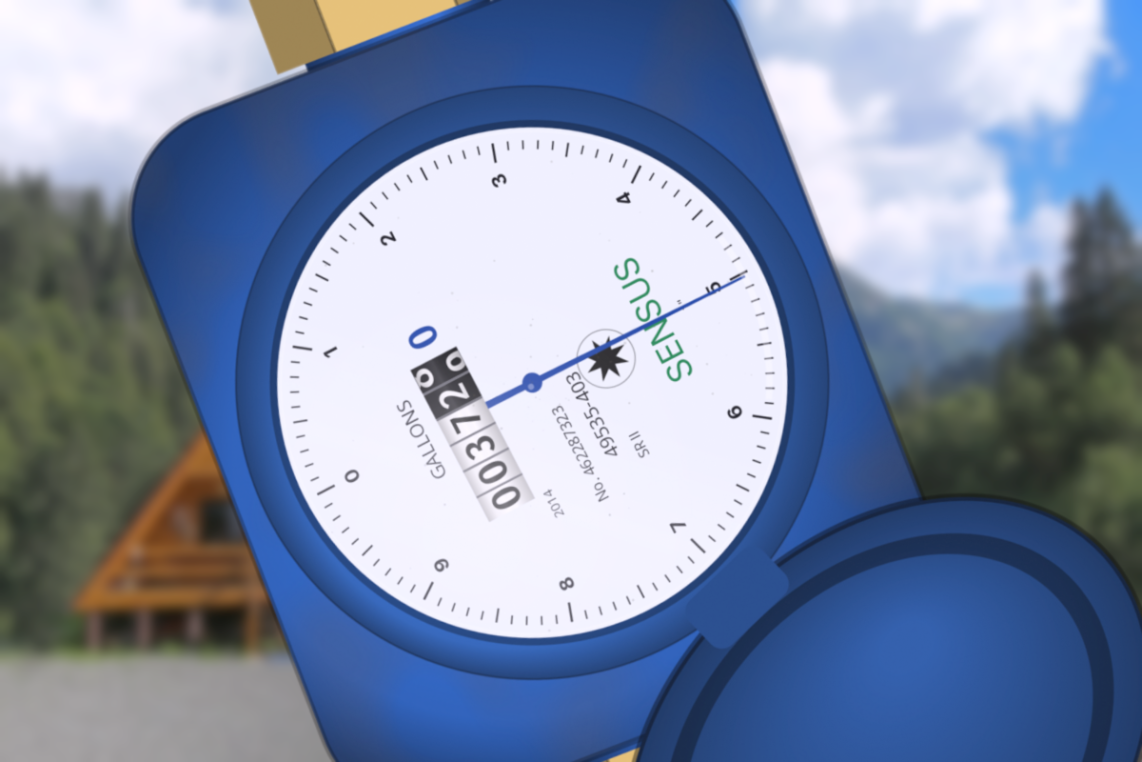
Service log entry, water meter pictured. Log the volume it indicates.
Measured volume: 37285.0 gal
